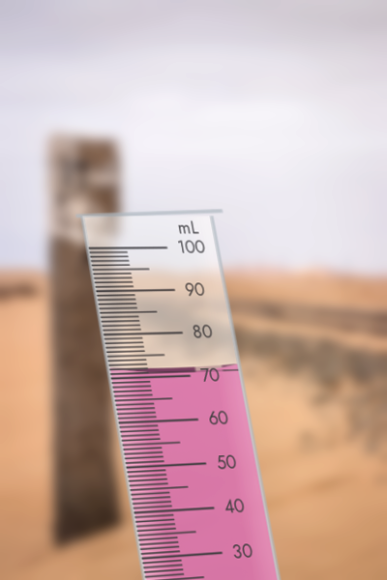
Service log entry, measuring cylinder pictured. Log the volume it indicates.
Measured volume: 71 mL
